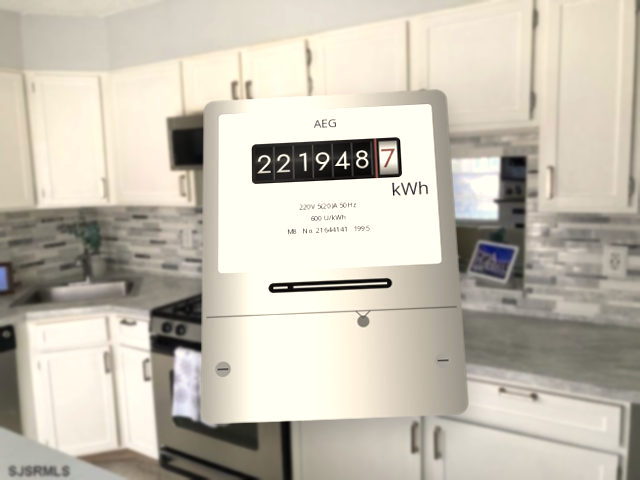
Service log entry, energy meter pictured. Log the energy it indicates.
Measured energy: 221948.7 kWh
